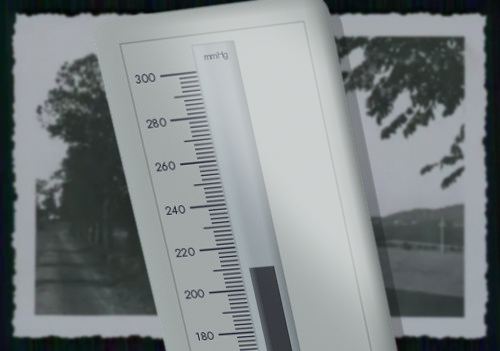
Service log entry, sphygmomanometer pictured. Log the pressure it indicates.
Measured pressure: 210 mmHg
